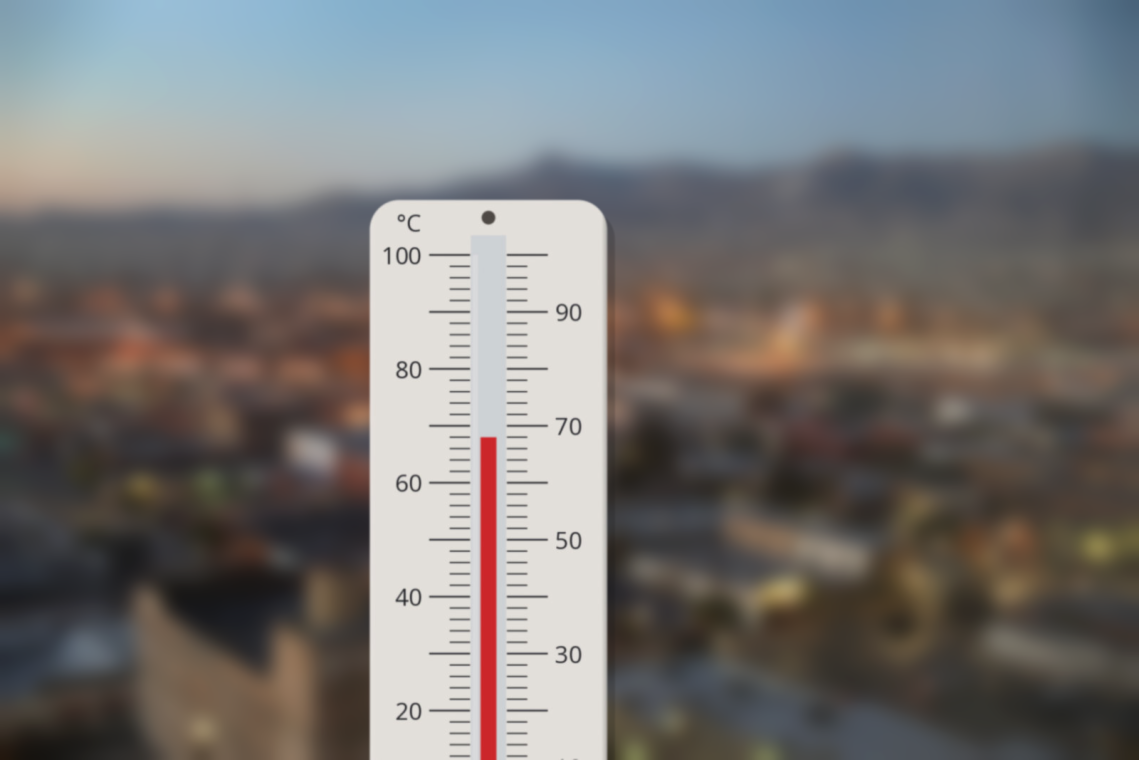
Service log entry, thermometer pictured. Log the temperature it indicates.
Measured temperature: 68 °C
